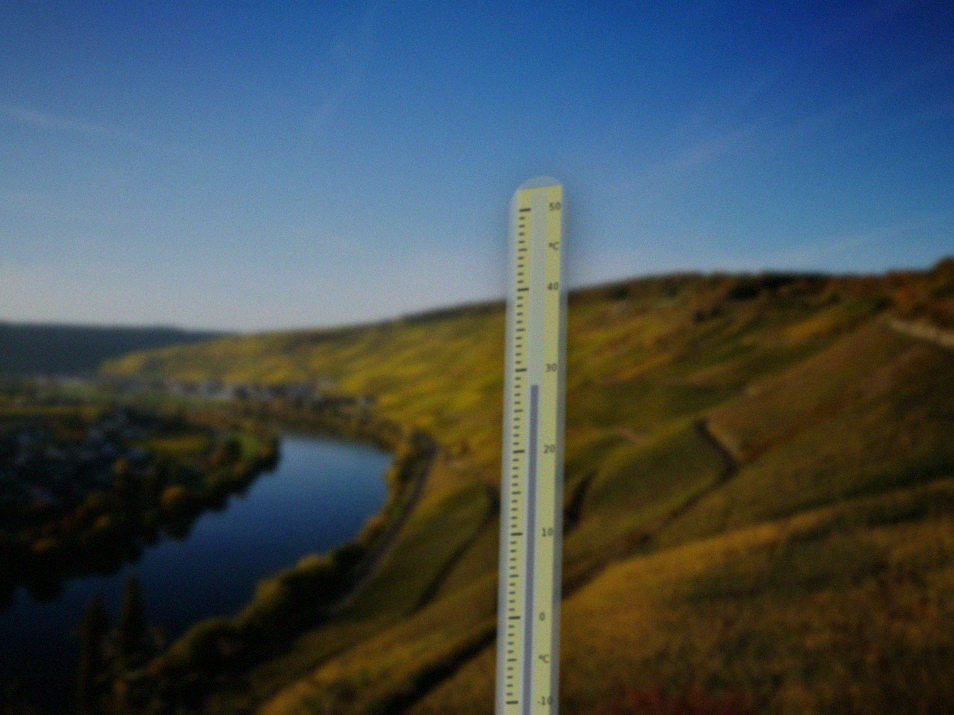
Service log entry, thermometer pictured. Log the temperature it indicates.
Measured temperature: 28 °C
